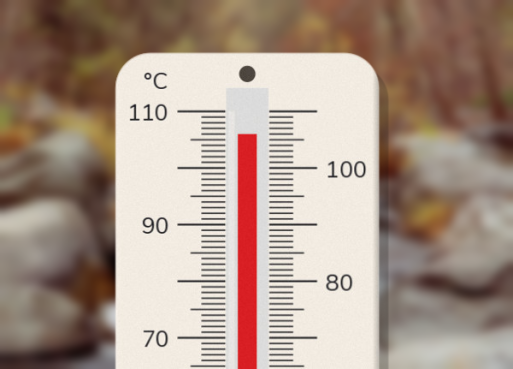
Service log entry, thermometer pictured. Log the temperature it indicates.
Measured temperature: 106 °C
